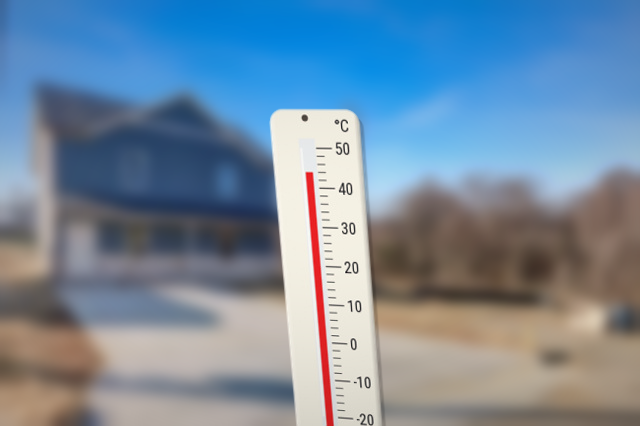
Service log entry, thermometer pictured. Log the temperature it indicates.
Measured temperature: 44 °C
